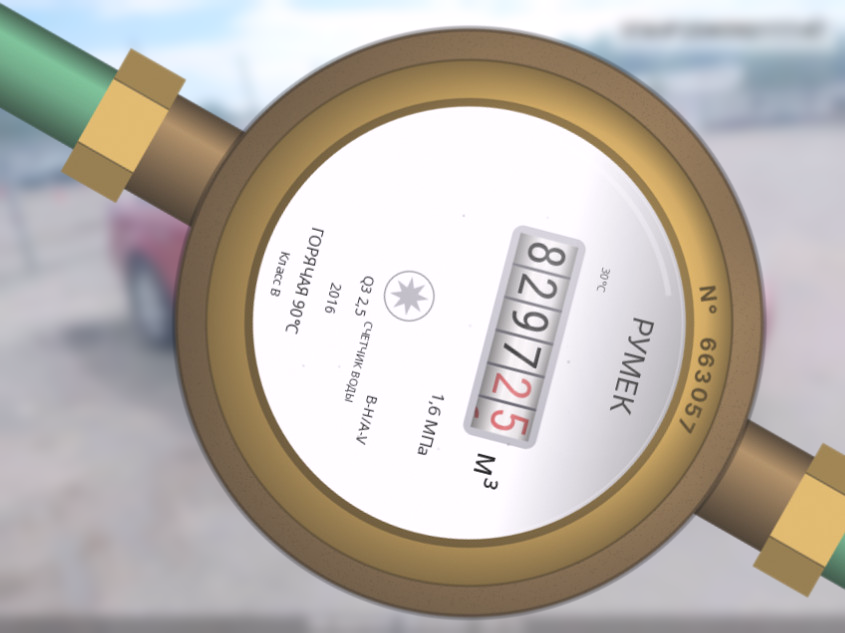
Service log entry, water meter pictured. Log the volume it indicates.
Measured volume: 8297.25 m³
